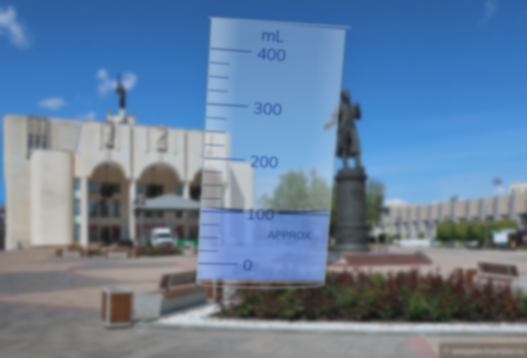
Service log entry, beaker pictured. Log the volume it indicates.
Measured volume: 100 mL
